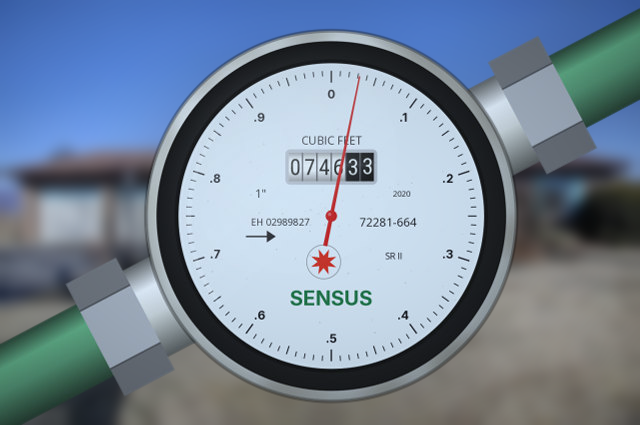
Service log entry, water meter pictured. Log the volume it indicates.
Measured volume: 74633.03 ft³
